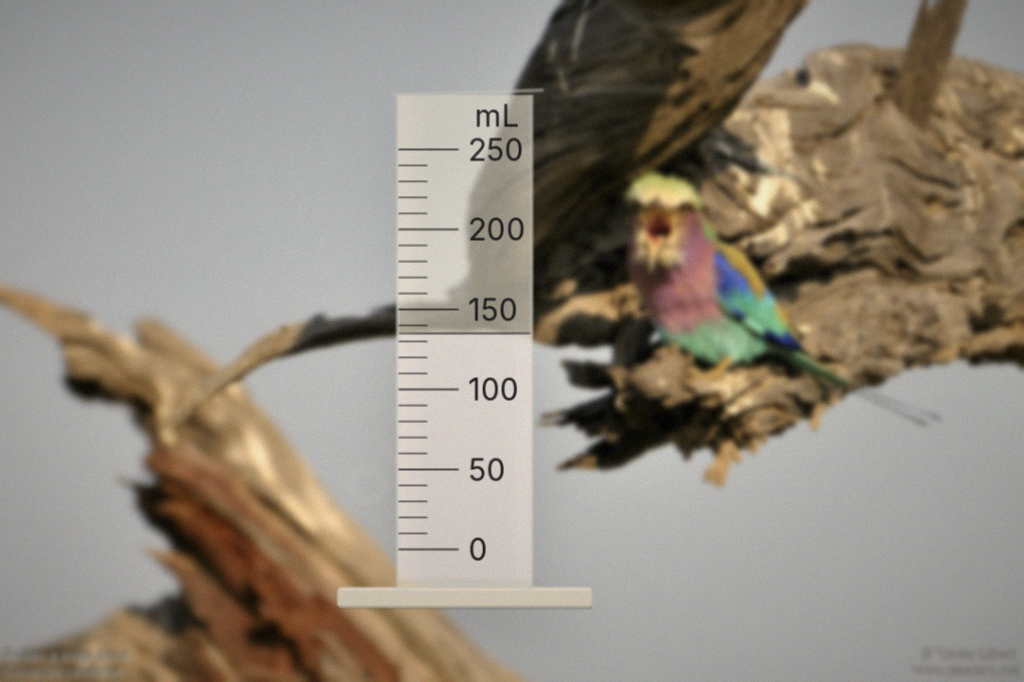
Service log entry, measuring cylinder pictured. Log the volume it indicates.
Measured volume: 135 mL
